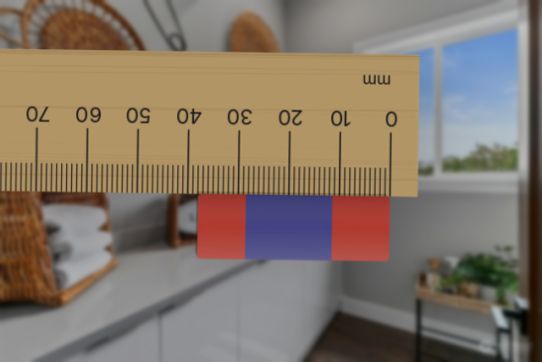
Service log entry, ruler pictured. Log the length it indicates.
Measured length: 38 mm
